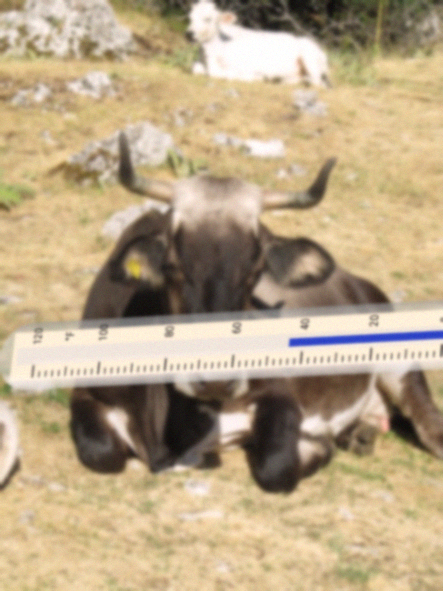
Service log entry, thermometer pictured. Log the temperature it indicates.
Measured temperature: 44 °F
